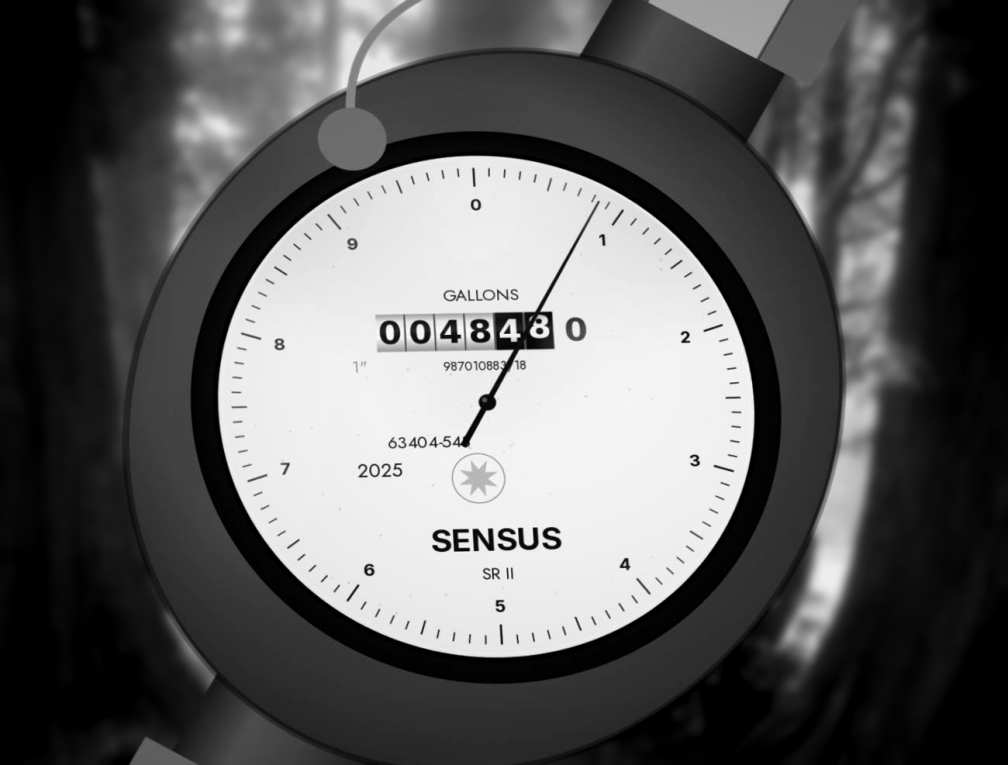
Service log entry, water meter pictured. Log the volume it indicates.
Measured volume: 48480.8 gal
